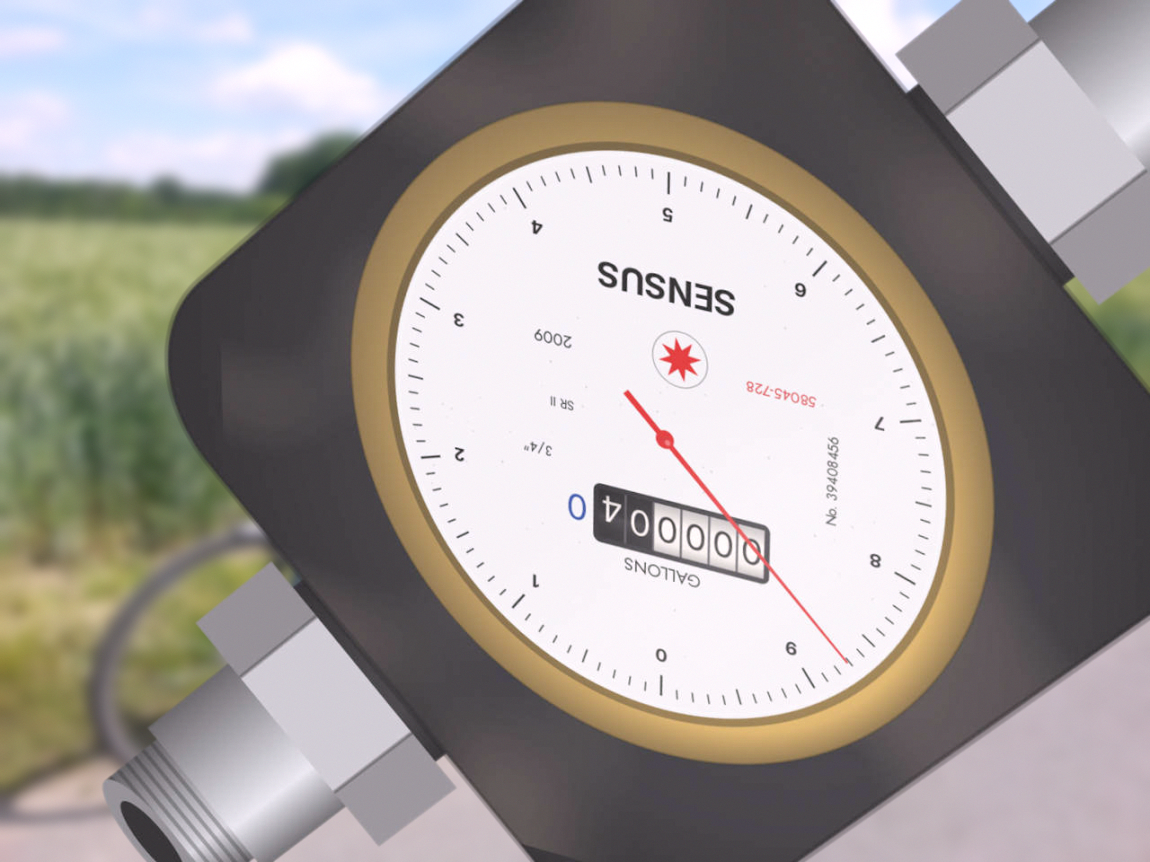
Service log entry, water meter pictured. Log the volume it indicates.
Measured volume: 38.7 gal
